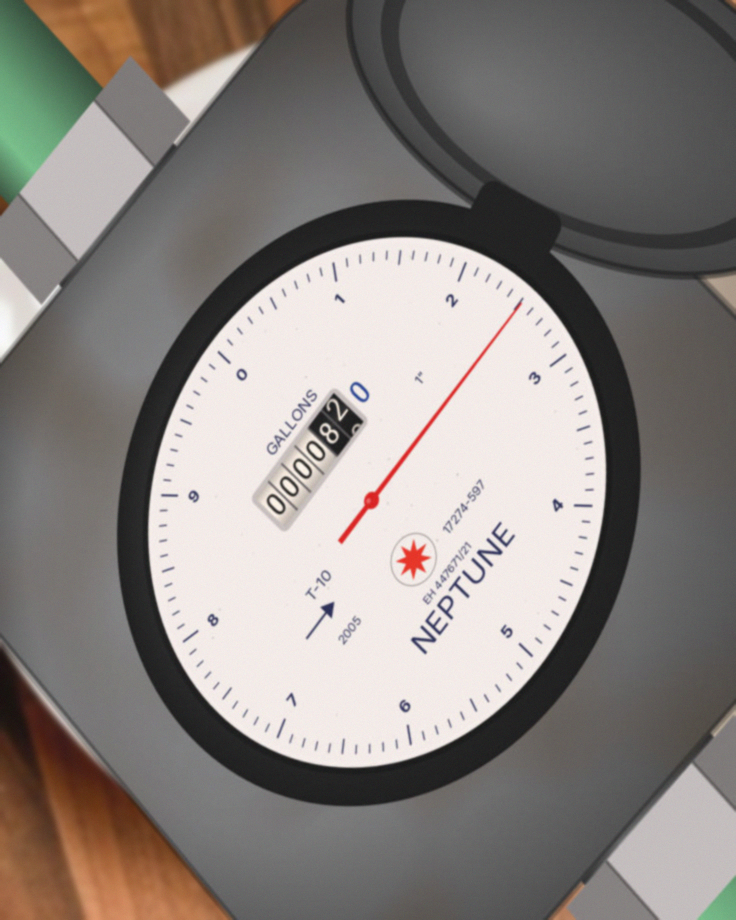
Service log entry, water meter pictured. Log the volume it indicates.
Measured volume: 822.5 gal
